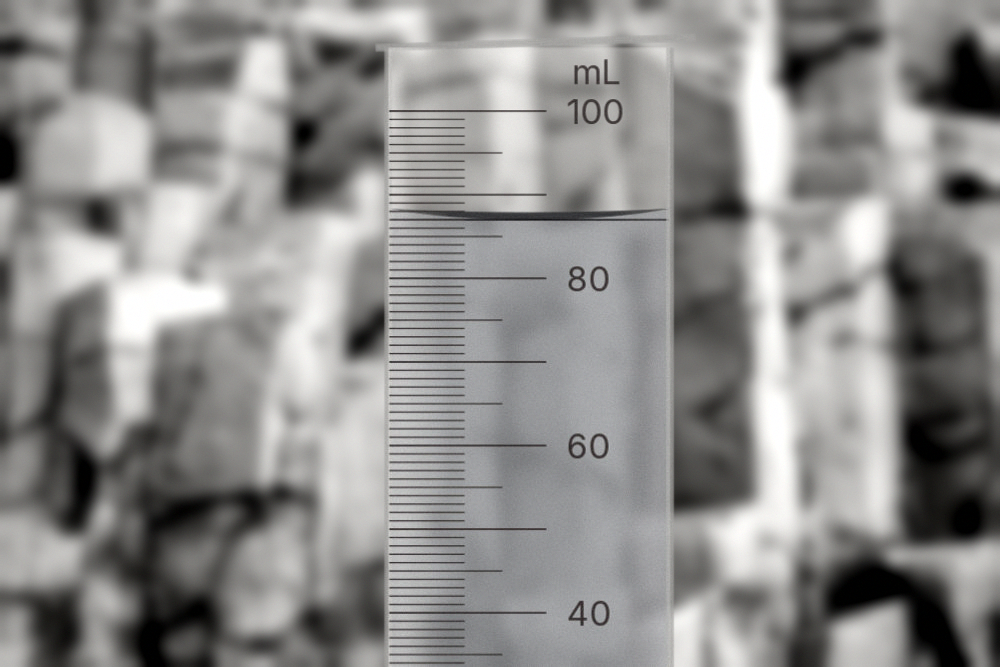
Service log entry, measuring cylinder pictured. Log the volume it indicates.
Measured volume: 87 mL
